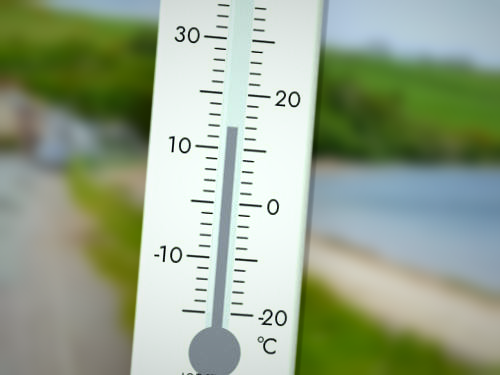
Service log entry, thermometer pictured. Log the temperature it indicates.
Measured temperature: 14 °C
